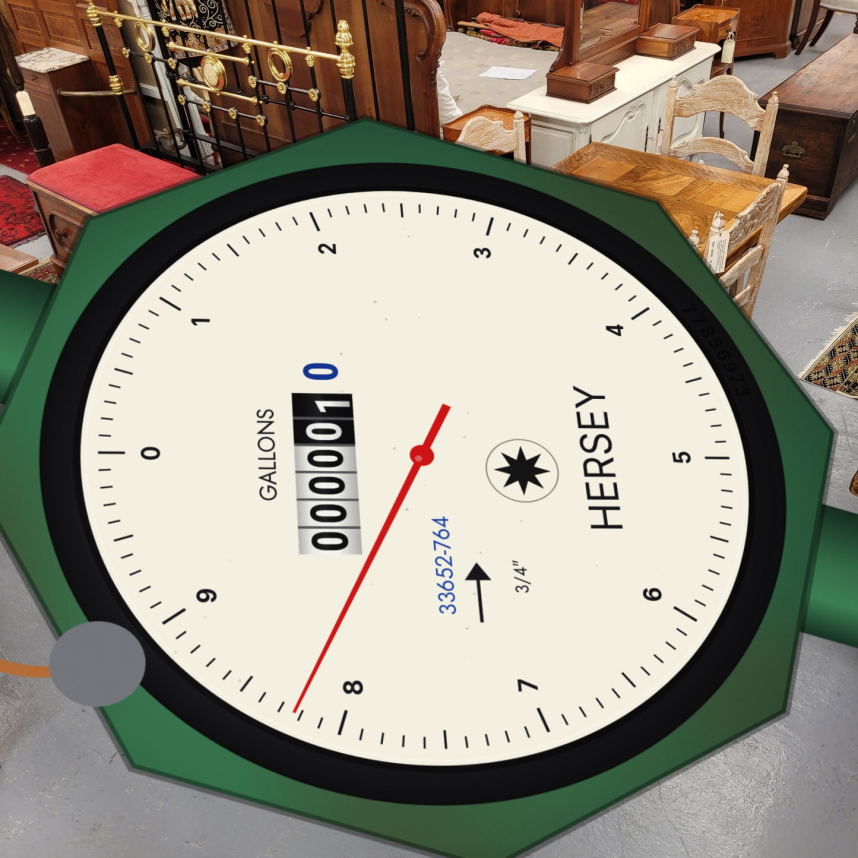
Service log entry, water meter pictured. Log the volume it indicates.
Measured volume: 8.2 gal
